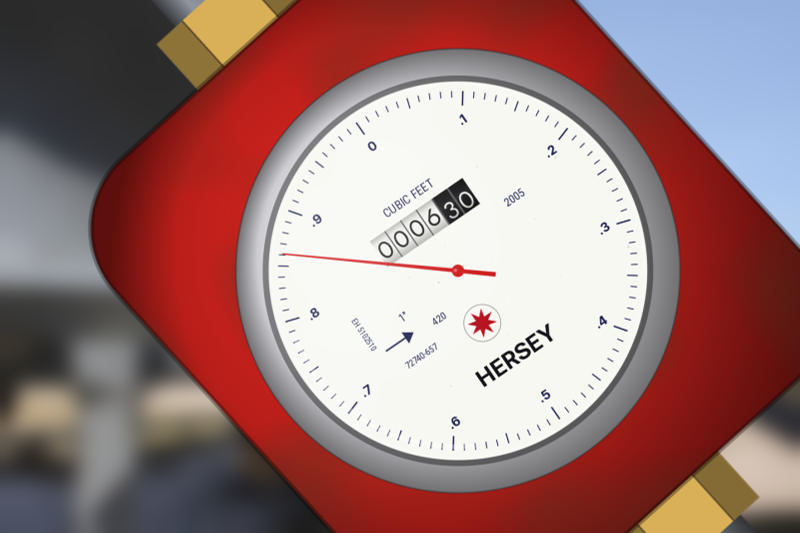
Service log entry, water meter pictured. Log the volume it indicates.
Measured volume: 629.86 ft³
